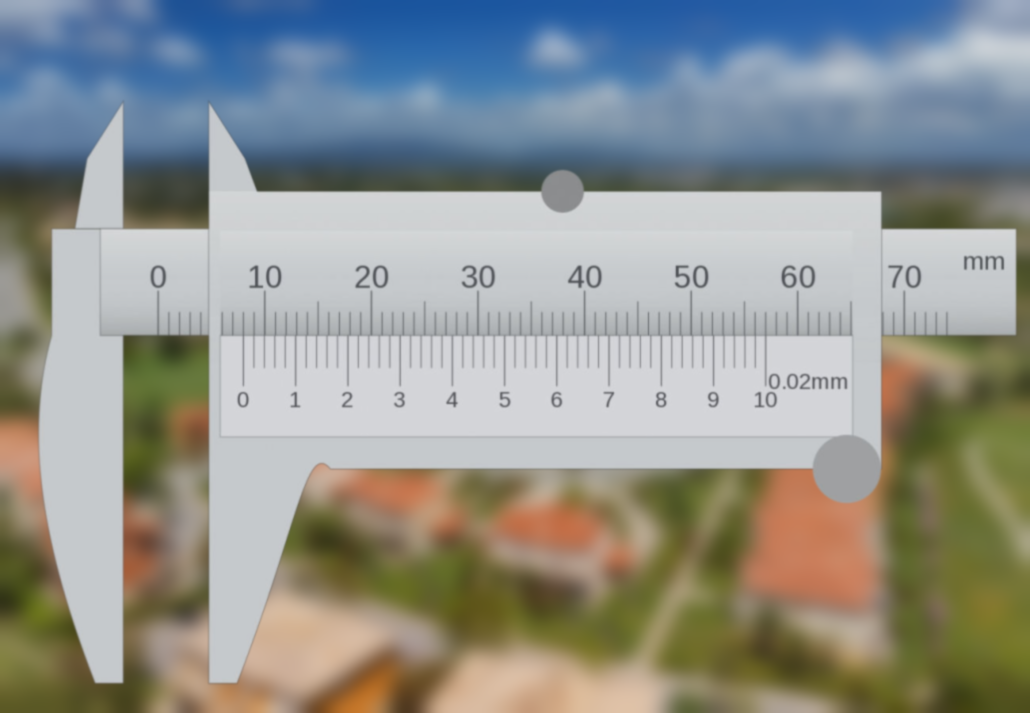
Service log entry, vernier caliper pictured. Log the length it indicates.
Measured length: 8.0 mm
